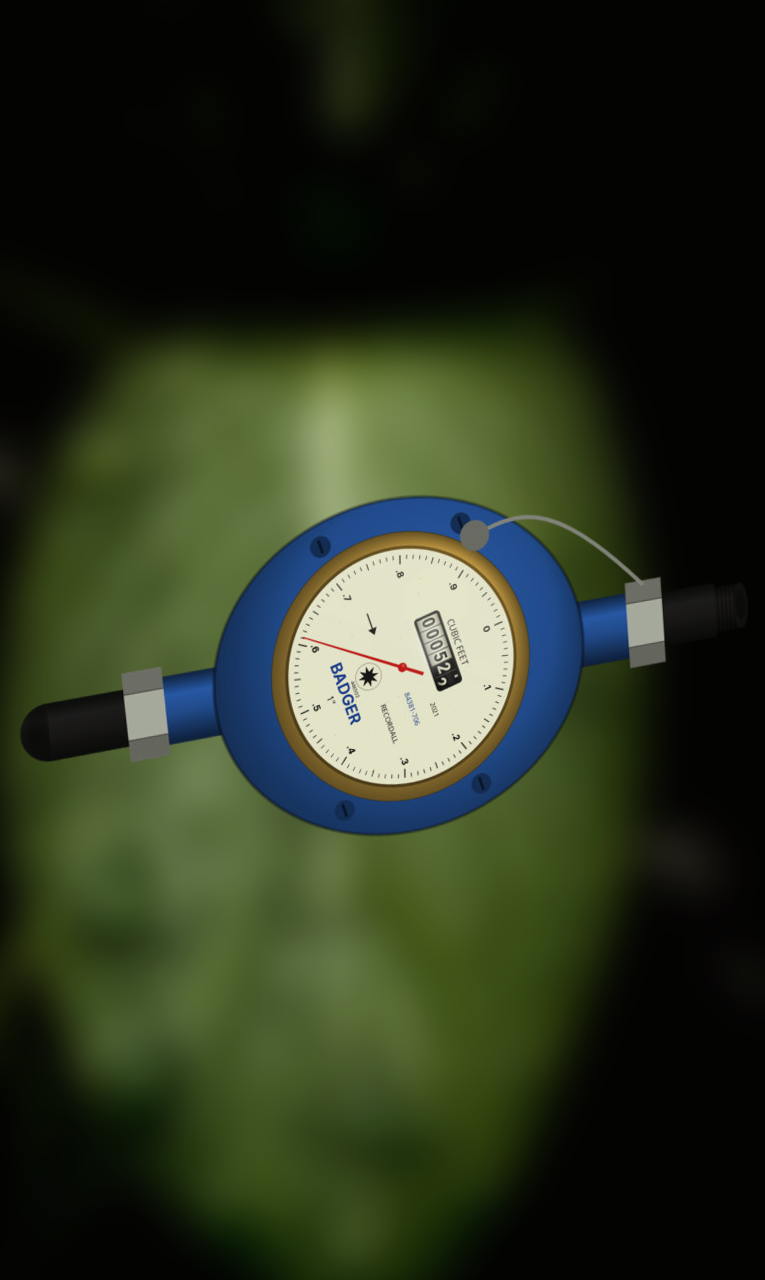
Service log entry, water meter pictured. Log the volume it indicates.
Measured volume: 521.61 ft³
